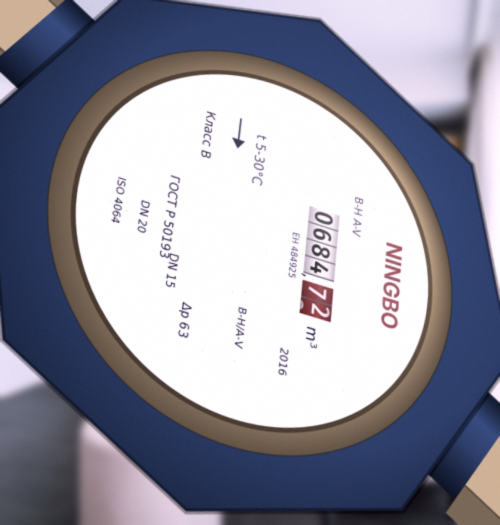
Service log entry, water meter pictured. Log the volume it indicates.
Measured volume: 684.72 m³
